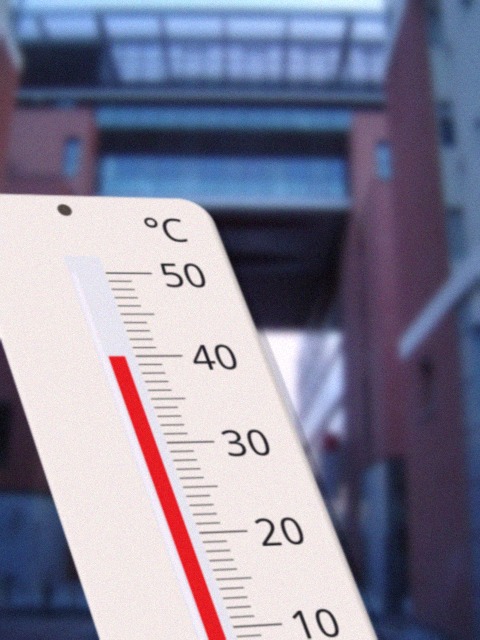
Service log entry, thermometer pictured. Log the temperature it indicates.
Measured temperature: 40 °C
